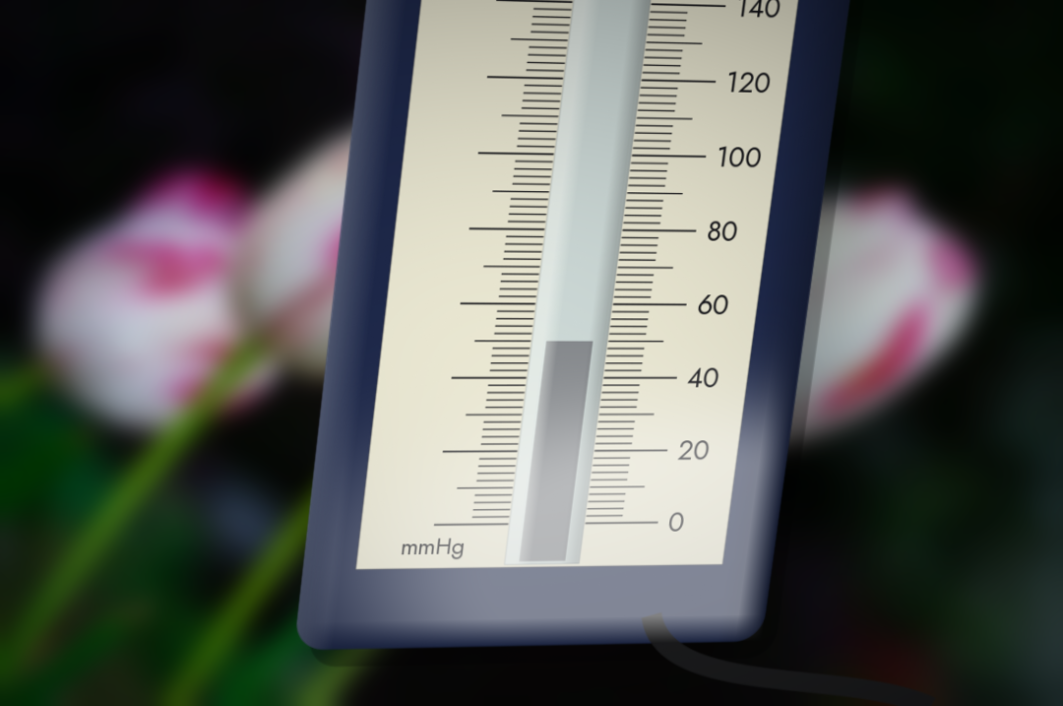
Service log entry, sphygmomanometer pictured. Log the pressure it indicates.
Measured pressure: 50 mmHg
